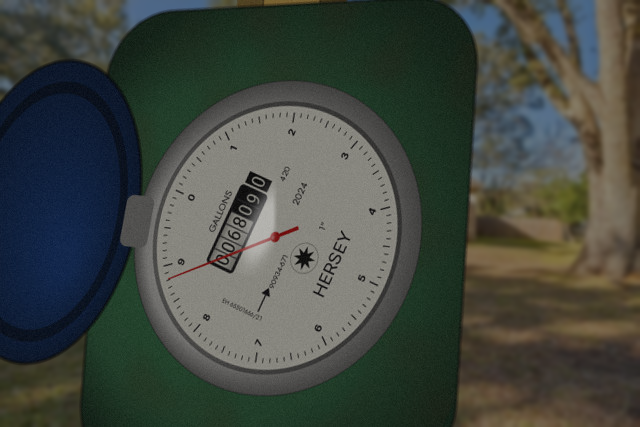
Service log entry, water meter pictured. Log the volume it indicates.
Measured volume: 68088.8 gal
